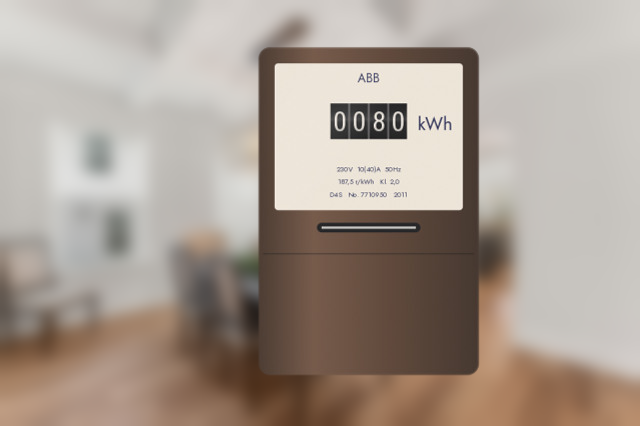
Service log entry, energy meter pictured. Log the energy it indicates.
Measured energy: 80 kWh
